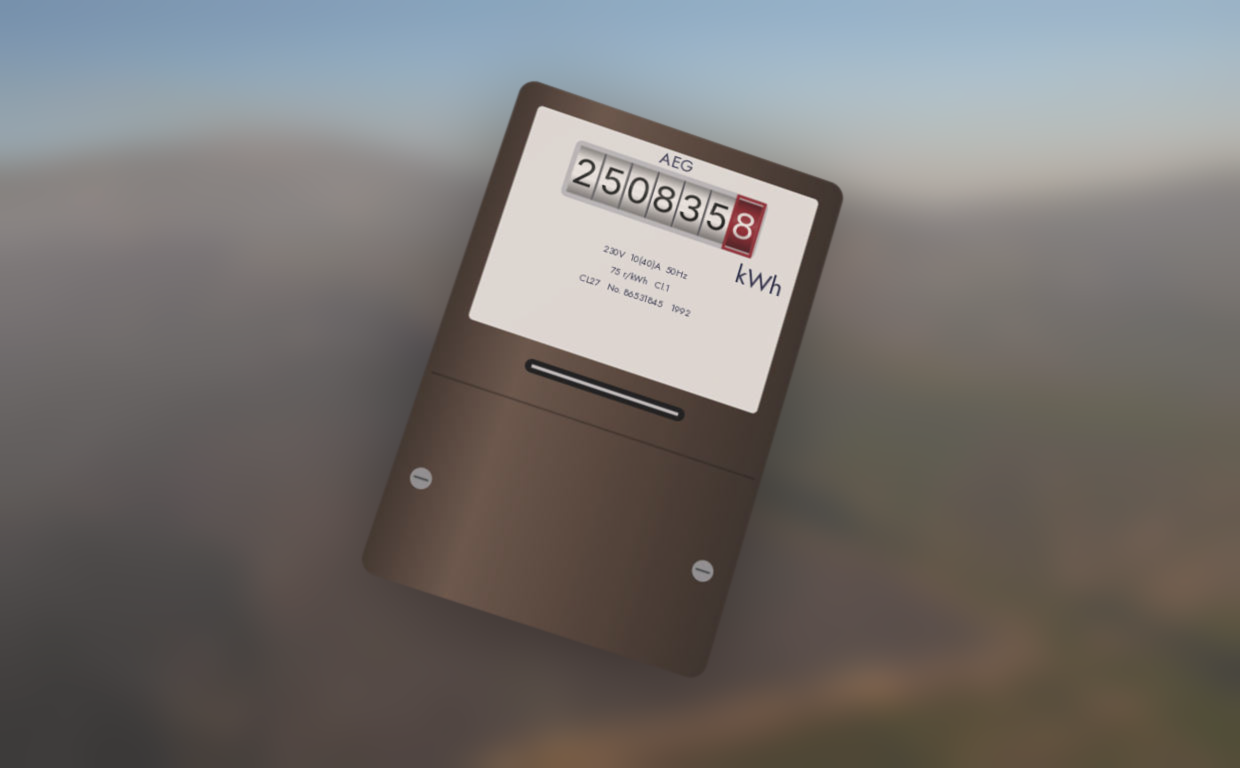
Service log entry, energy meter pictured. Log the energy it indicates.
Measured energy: 250835.8 kWh
